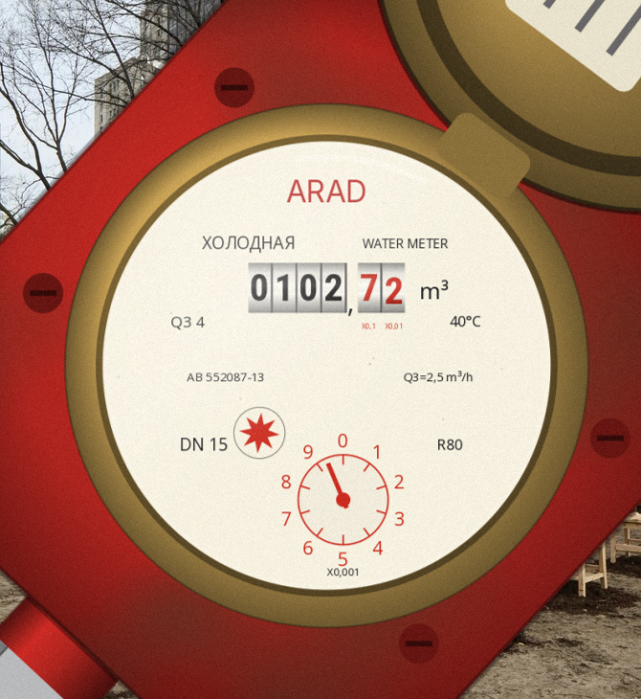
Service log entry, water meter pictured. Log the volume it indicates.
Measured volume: 102.719 m³
